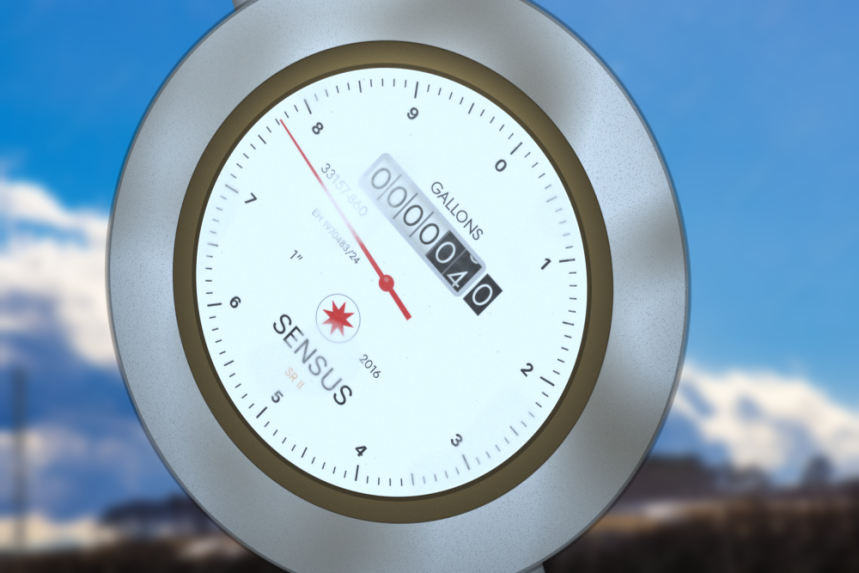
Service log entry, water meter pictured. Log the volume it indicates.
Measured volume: 37.7 gal
